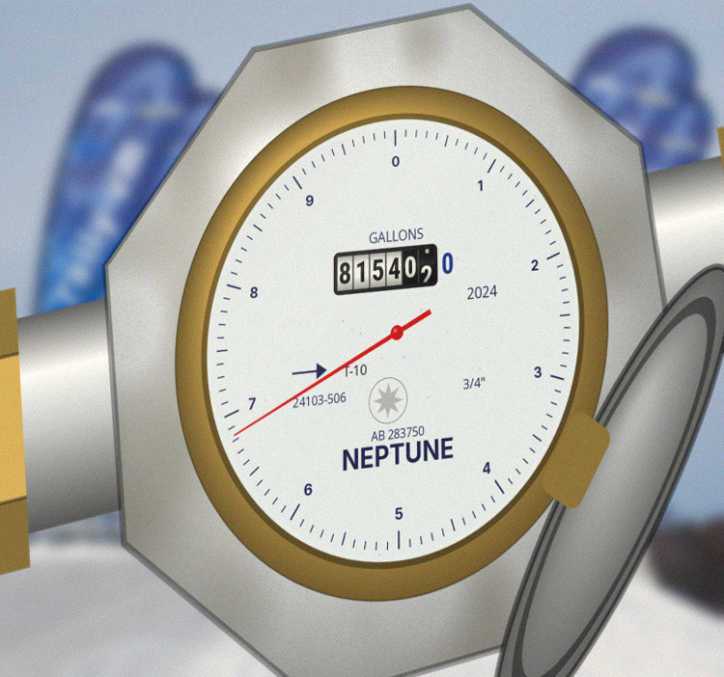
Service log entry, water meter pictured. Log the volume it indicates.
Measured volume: 8154016.8 gal
